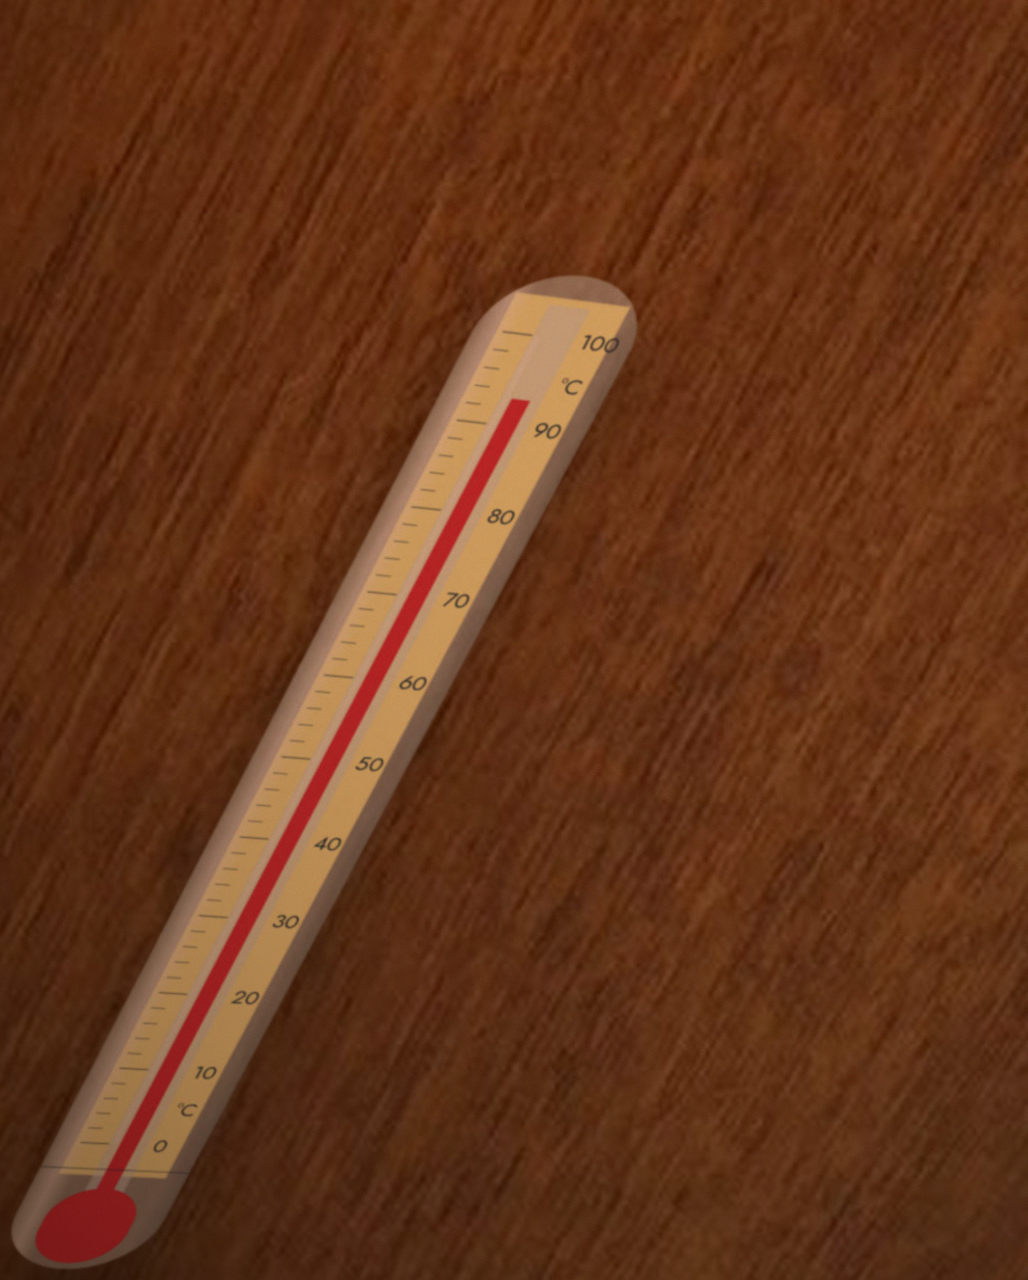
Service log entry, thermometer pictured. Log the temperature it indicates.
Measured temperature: 93 °C
